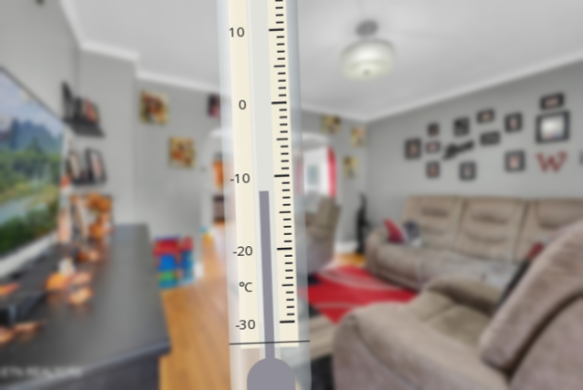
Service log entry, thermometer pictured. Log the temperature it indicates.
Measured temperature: -12 °C
